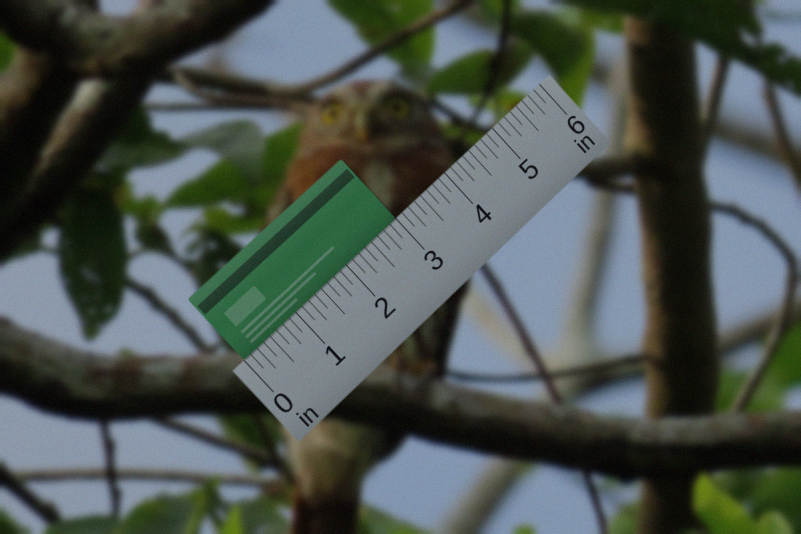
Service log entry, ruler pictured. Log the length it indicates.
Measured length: 3 in
